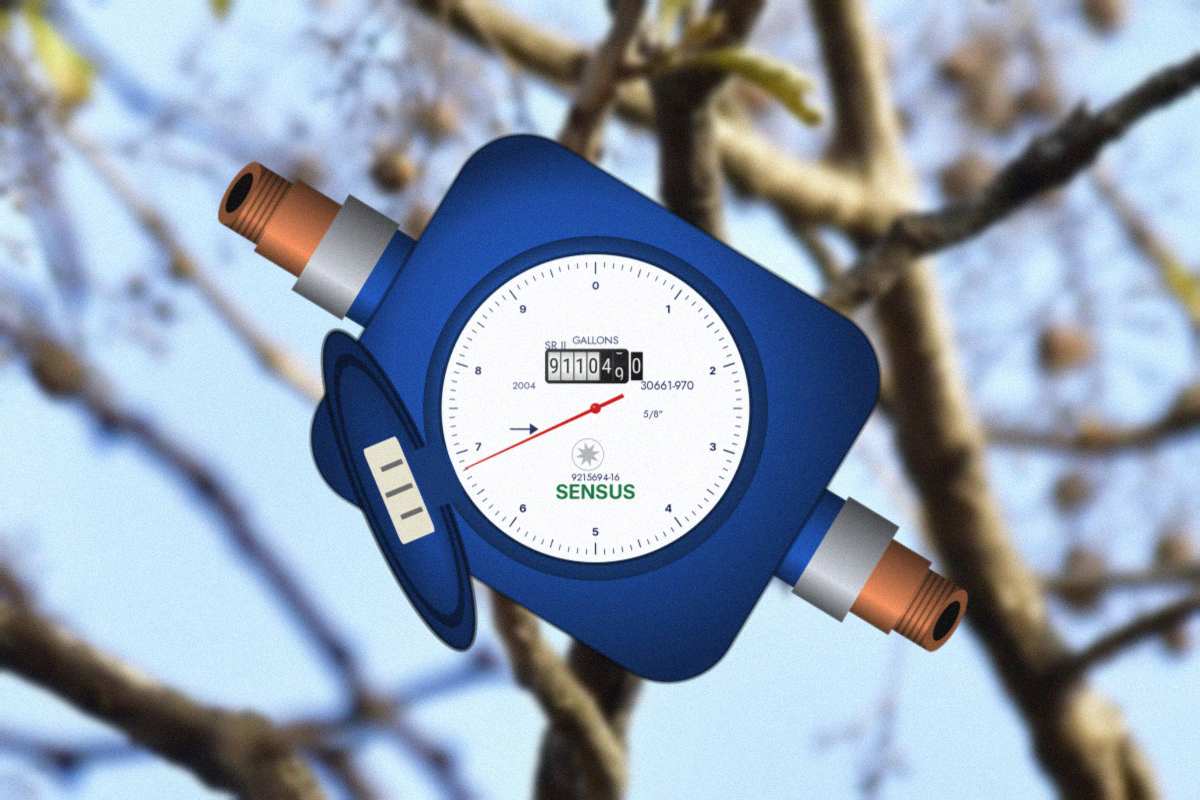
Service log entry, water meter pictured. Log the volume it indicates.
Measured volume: 9110486.8 gal
